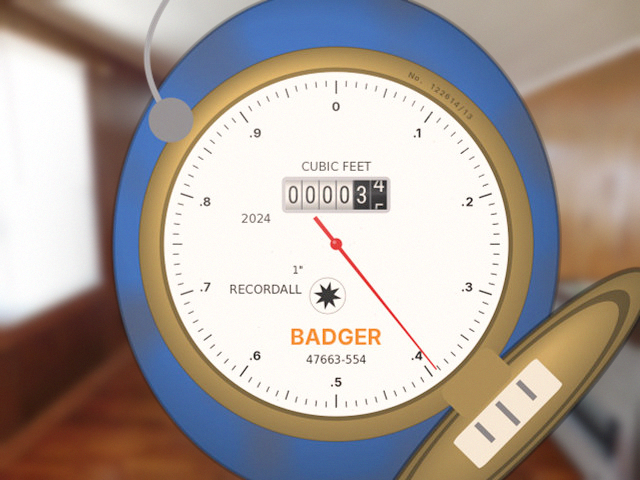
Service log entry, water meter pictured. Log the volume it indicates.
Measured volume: 34.39 ft³
